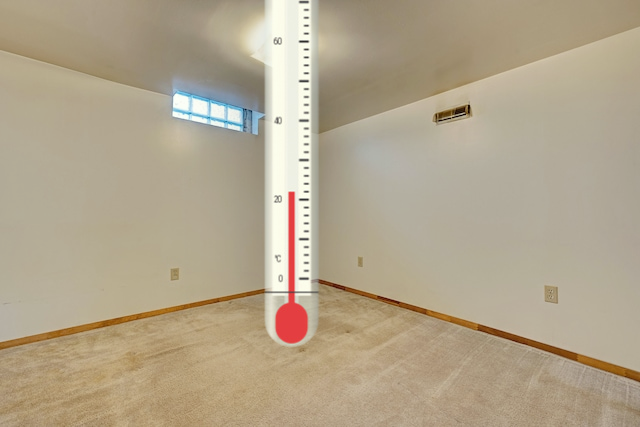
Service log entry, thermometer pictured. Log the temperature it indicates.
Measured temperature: 22 °C
